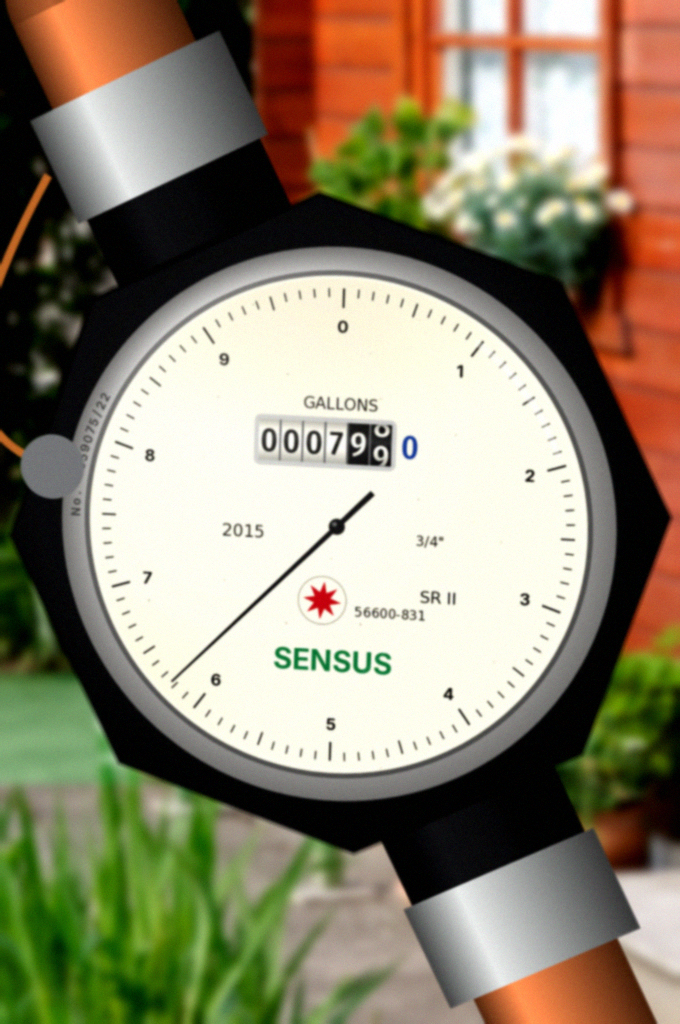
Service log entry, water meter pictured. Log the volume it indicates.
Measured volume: 7986.2 gal
